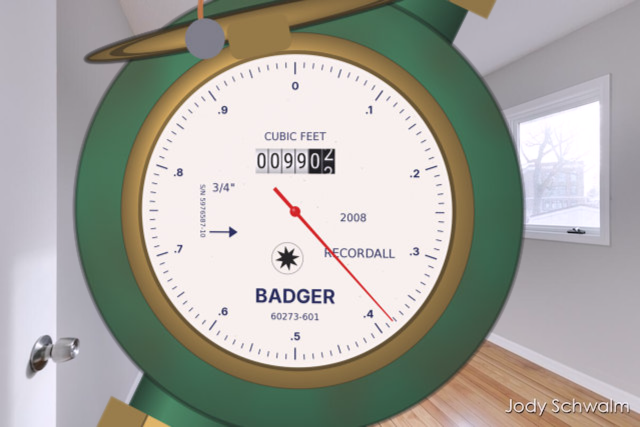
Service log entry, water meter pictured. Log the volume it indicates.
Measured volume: 9902.38 ft³
